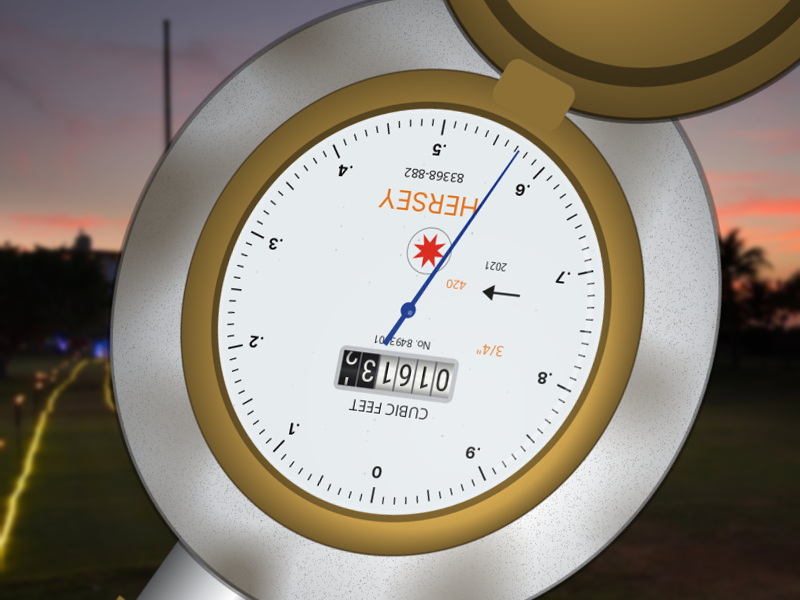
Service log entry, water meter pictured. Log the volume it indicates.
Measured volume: 16131.57 ft³
